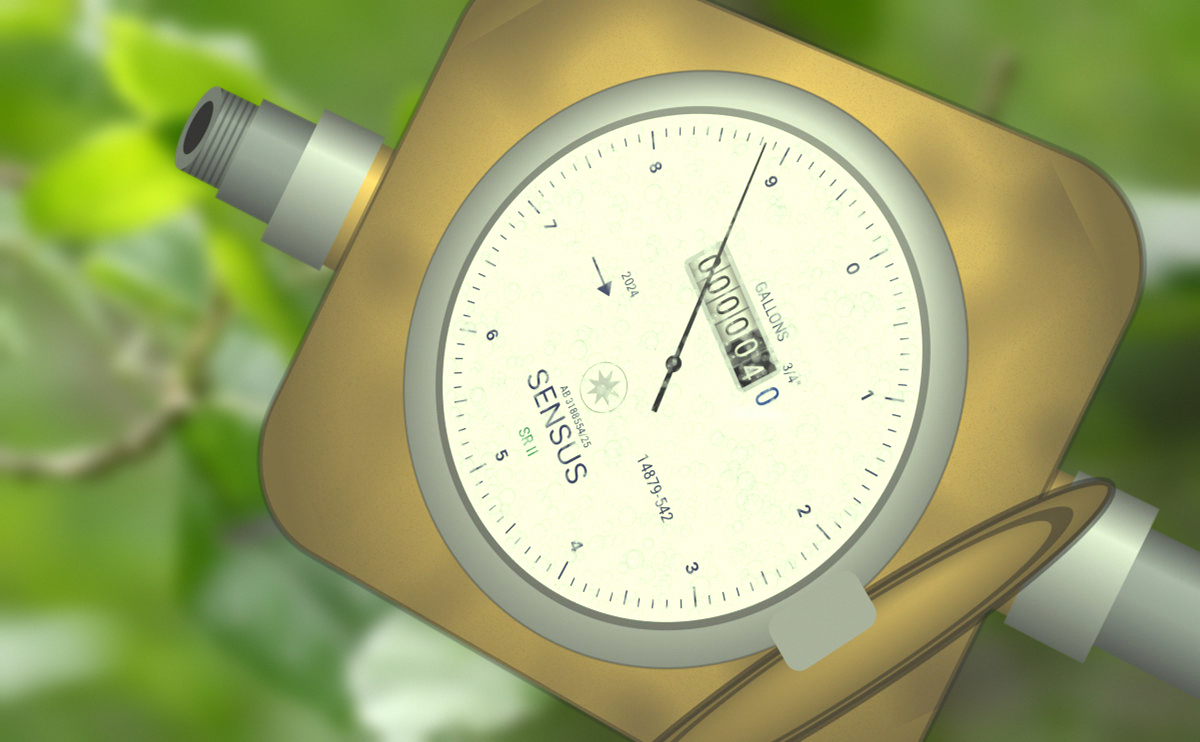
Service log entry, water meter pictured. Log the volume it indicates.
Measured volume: 38.8 gal
